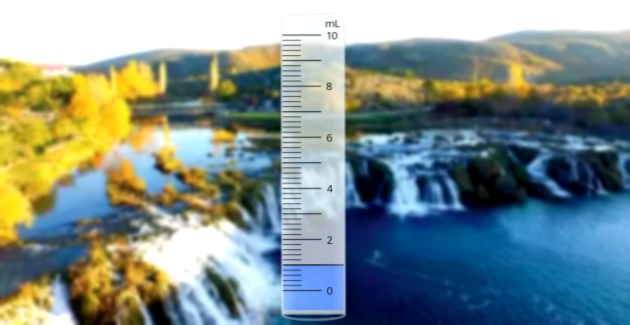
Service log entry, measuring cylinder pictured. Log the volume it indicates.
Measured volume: 1 mL
